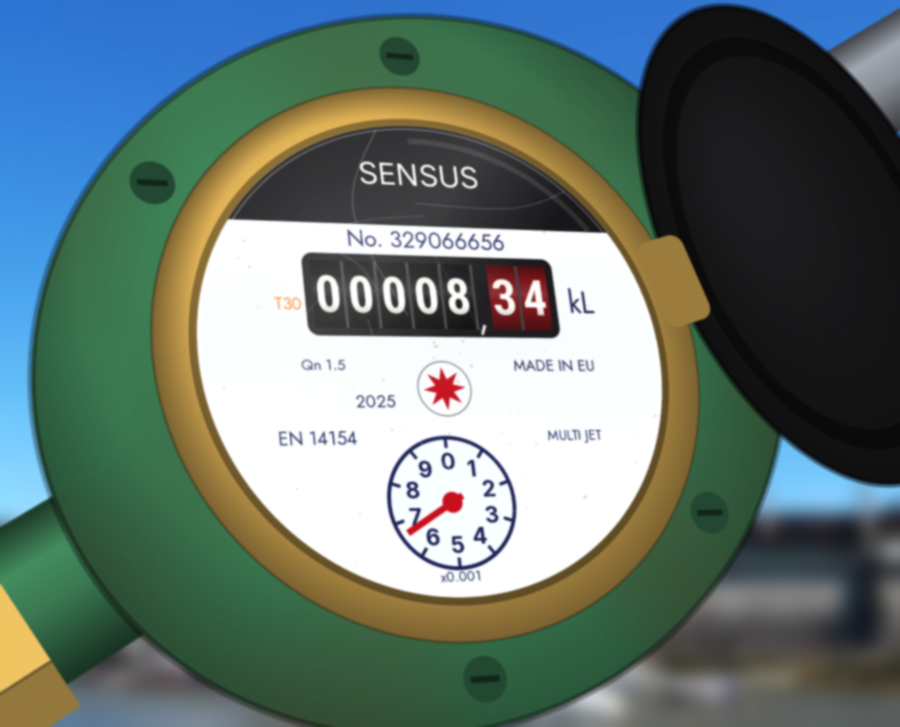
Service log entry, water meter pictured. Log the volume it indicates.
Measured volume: 8.346 kL
